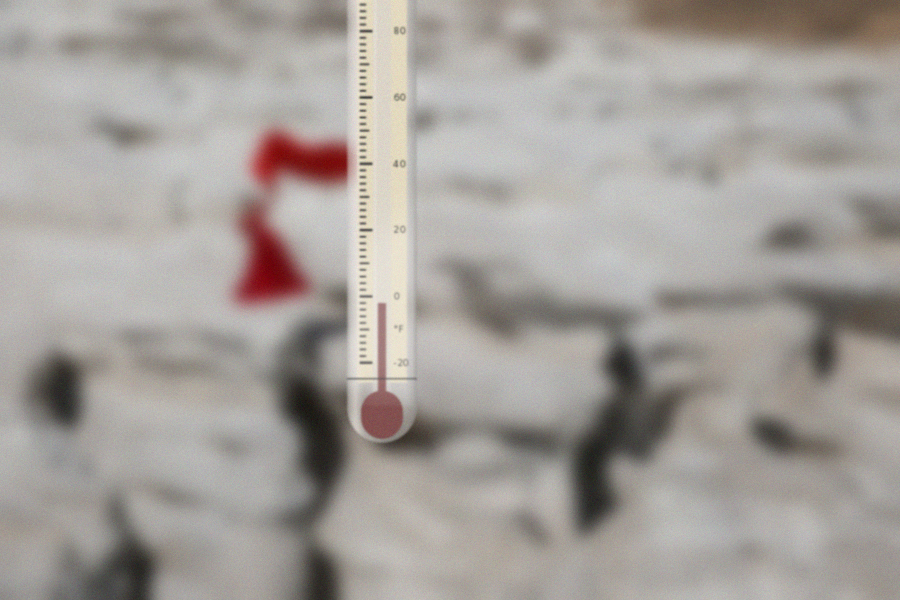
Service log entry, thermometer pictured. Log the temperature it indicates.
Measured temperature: -2 °F
